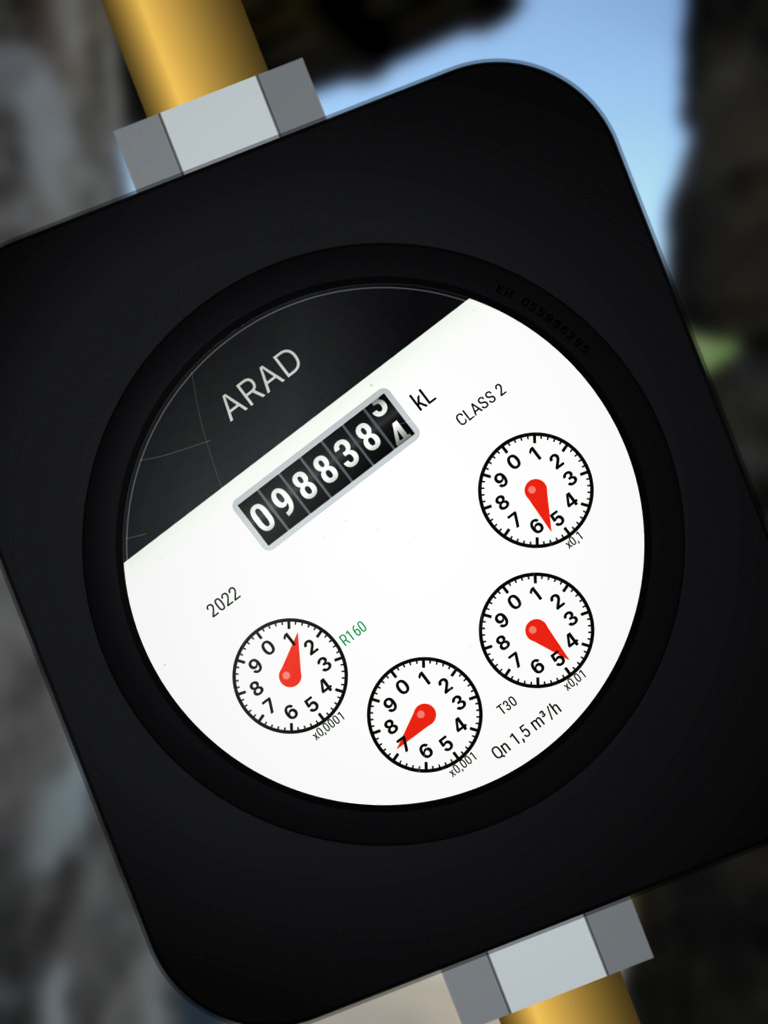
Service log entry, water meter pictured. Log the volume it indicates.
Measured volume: 988383.5471 kL
